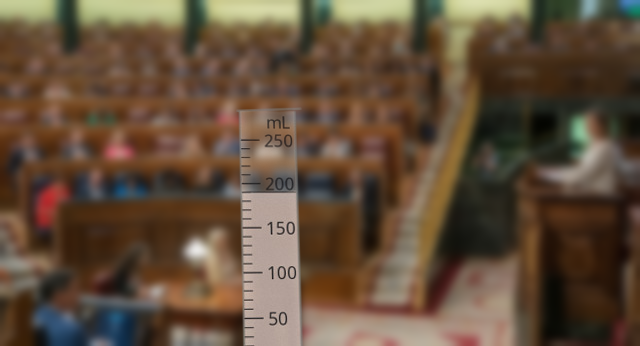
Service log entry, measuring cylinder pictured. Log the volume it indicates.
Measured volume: 190 mL
